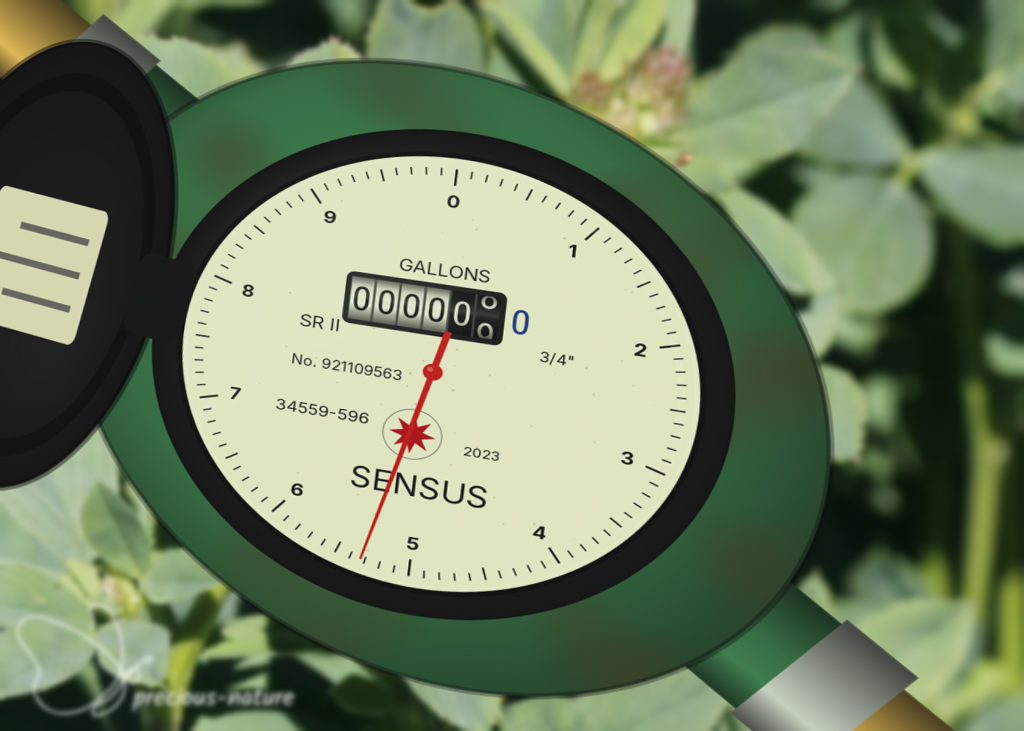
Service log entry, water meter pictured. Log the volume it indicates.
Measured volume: 85.3 gal
